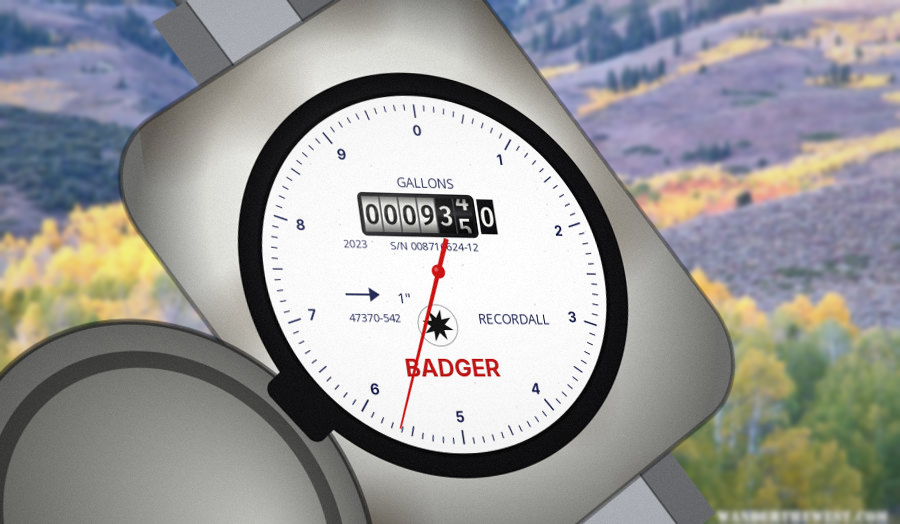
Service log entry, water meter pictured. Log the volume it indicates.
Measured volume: 9345.6 gal
